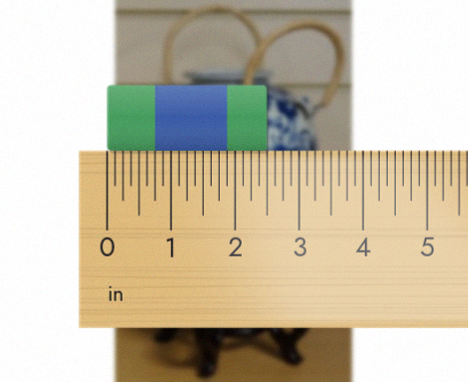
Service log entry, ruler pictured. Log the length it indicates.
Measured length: 2.5 in
